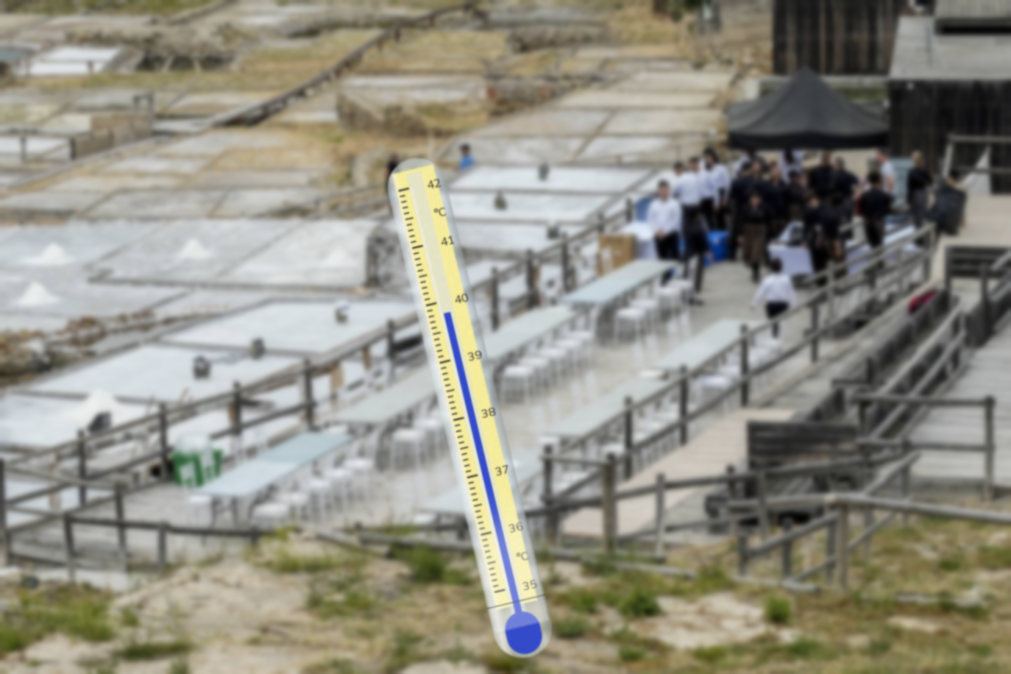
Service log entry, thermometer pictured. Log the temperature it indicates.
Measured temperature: 39.8 °C
